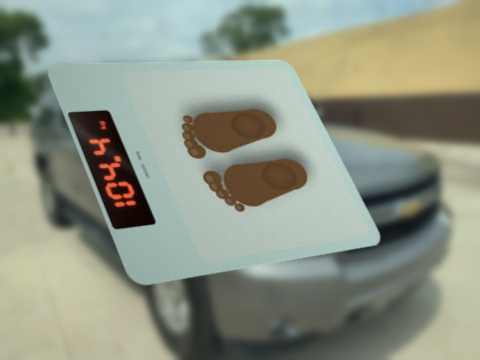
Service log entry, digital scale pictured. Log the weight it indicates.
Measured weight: 104.4 kg
